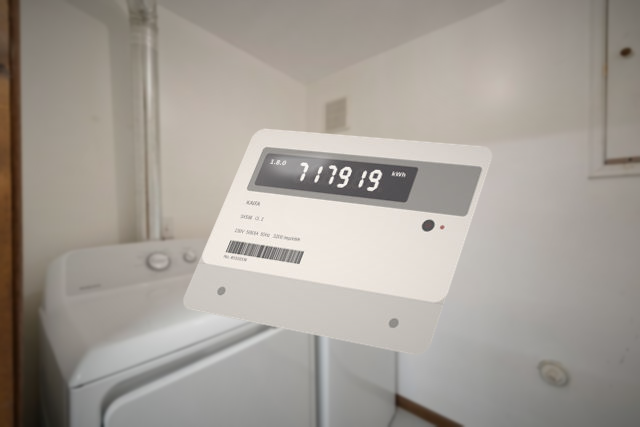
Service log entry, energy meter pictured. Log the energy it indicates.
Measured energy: 717919 kWh
